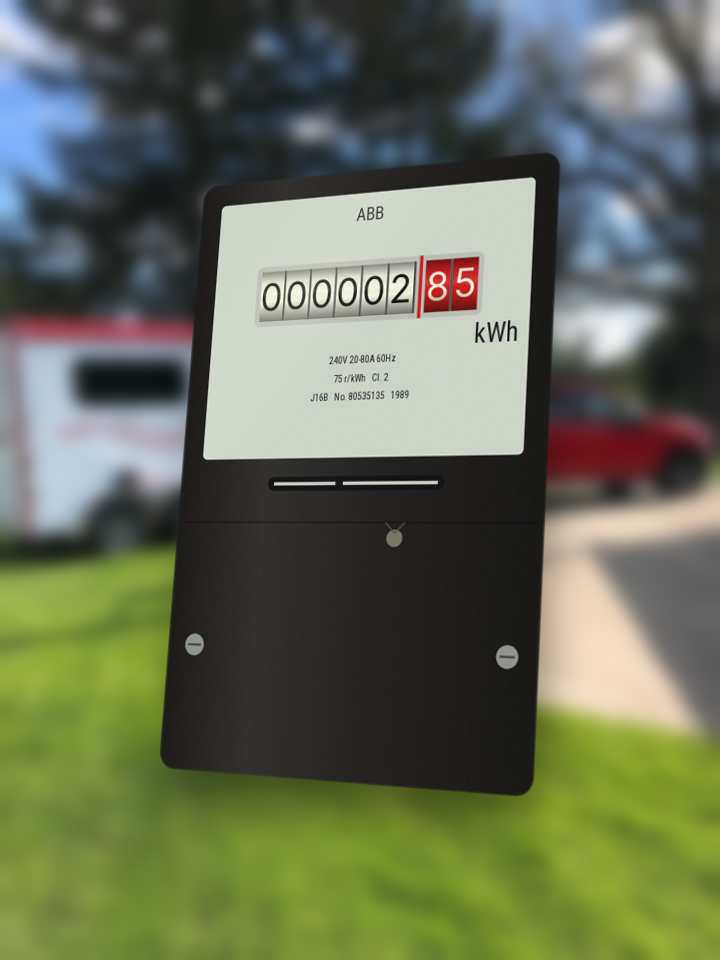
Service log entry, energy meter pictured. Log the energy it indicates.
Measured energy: 2.85 kWh
